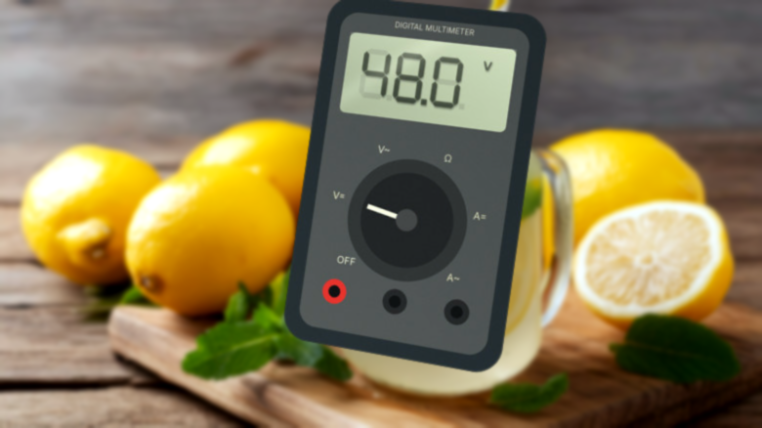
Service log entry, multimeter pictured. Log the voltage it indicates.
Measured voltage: 48.0 V
